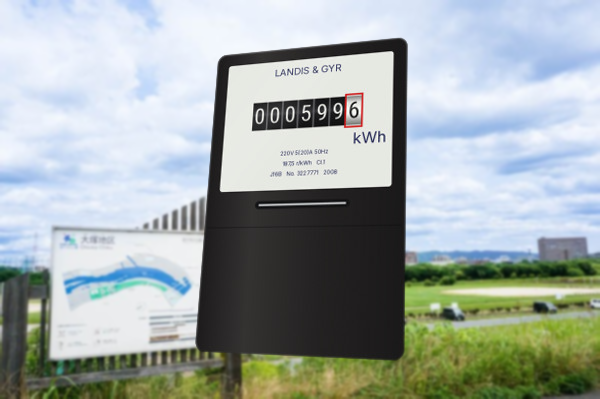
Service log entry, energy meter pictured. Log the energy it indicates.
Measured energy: 599.6 kWh
